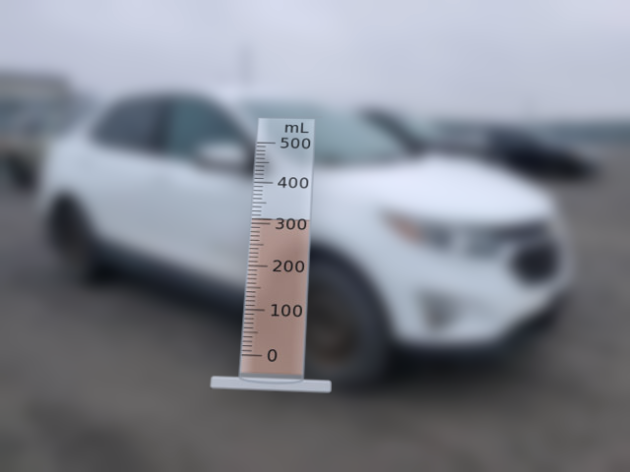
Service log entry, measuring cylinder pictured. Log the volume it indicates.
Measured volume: 310 mL
